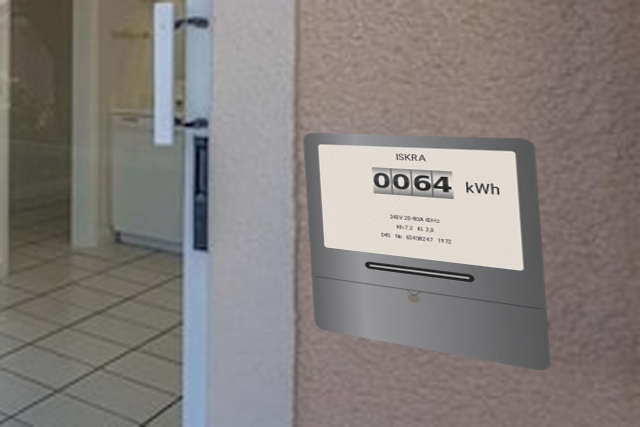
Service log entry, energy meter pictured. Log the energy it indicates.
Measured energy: 64 kWh
